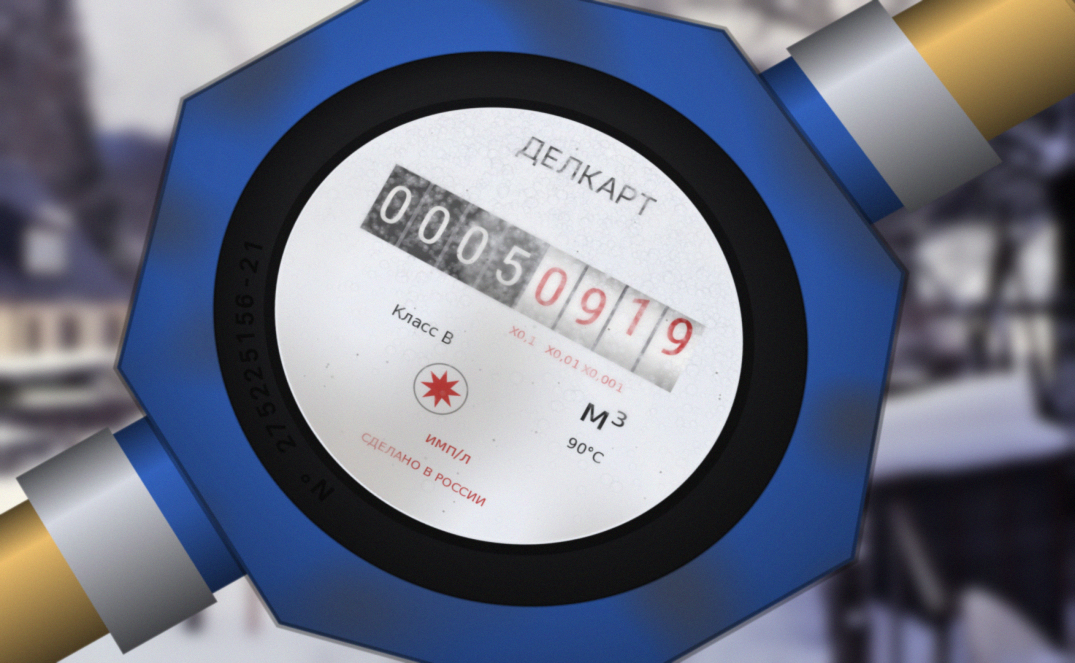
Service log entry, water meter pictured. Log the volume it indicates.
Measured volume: 5.0919 m³
